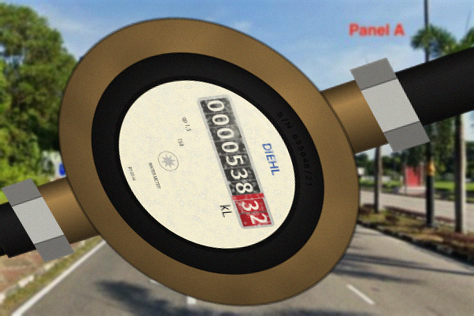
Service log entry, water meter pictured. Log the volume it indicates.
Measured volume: 538.32 kL
